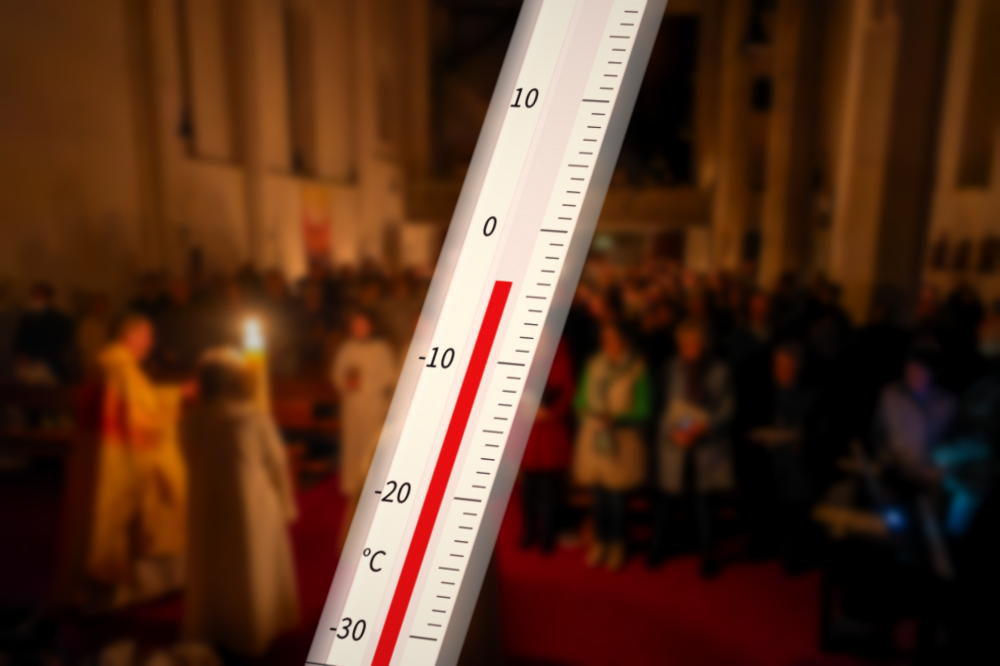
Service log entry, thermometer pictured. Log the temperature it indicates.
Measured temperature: -4 °C
